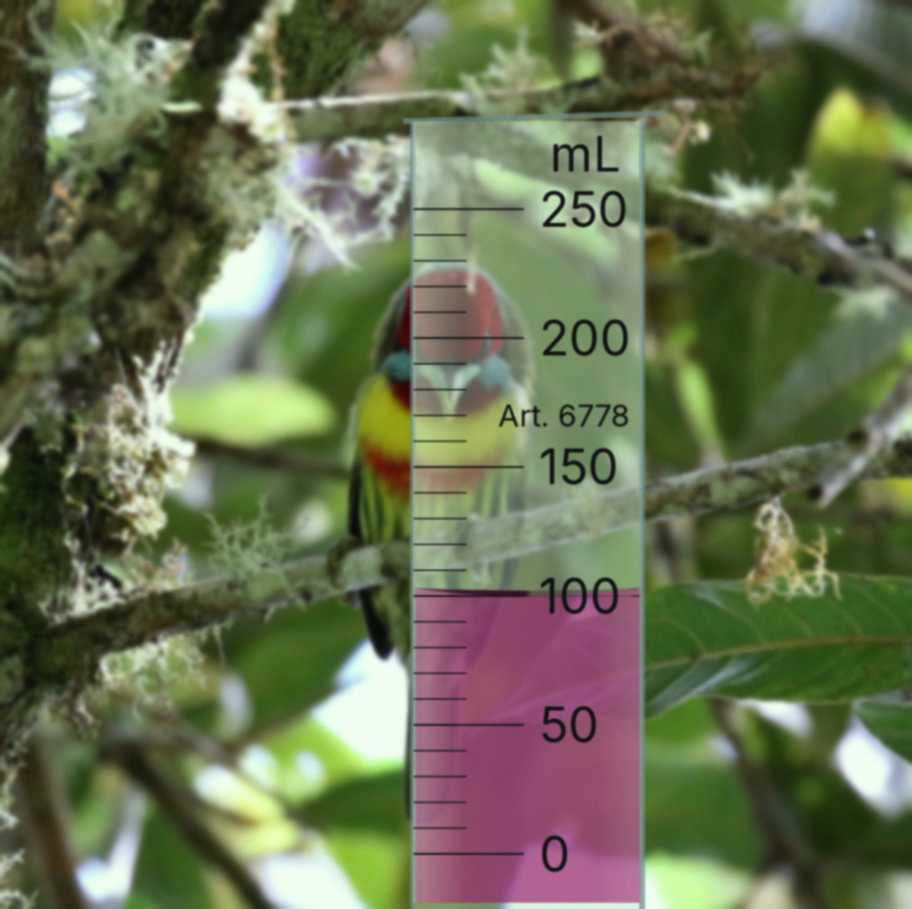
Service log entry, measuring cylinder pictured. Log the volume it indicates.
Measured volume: 100 mL
